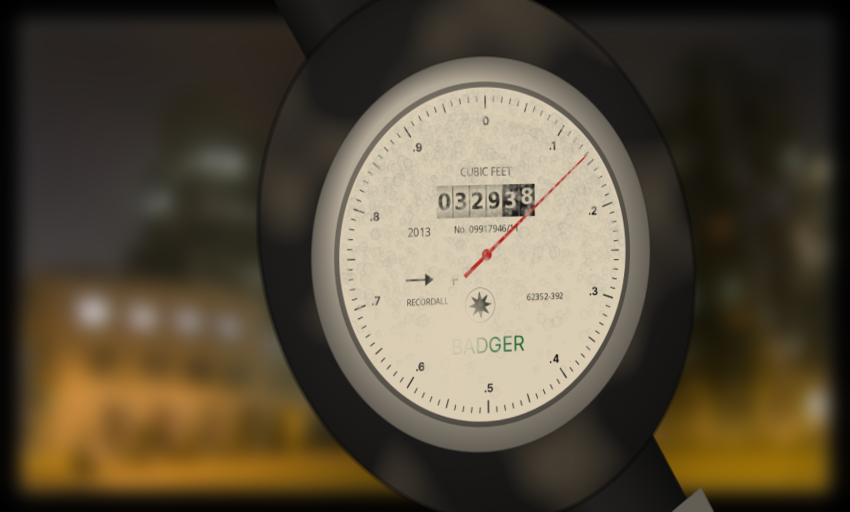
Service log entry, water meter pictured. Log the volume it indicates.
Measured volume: 32938.14 ft³
